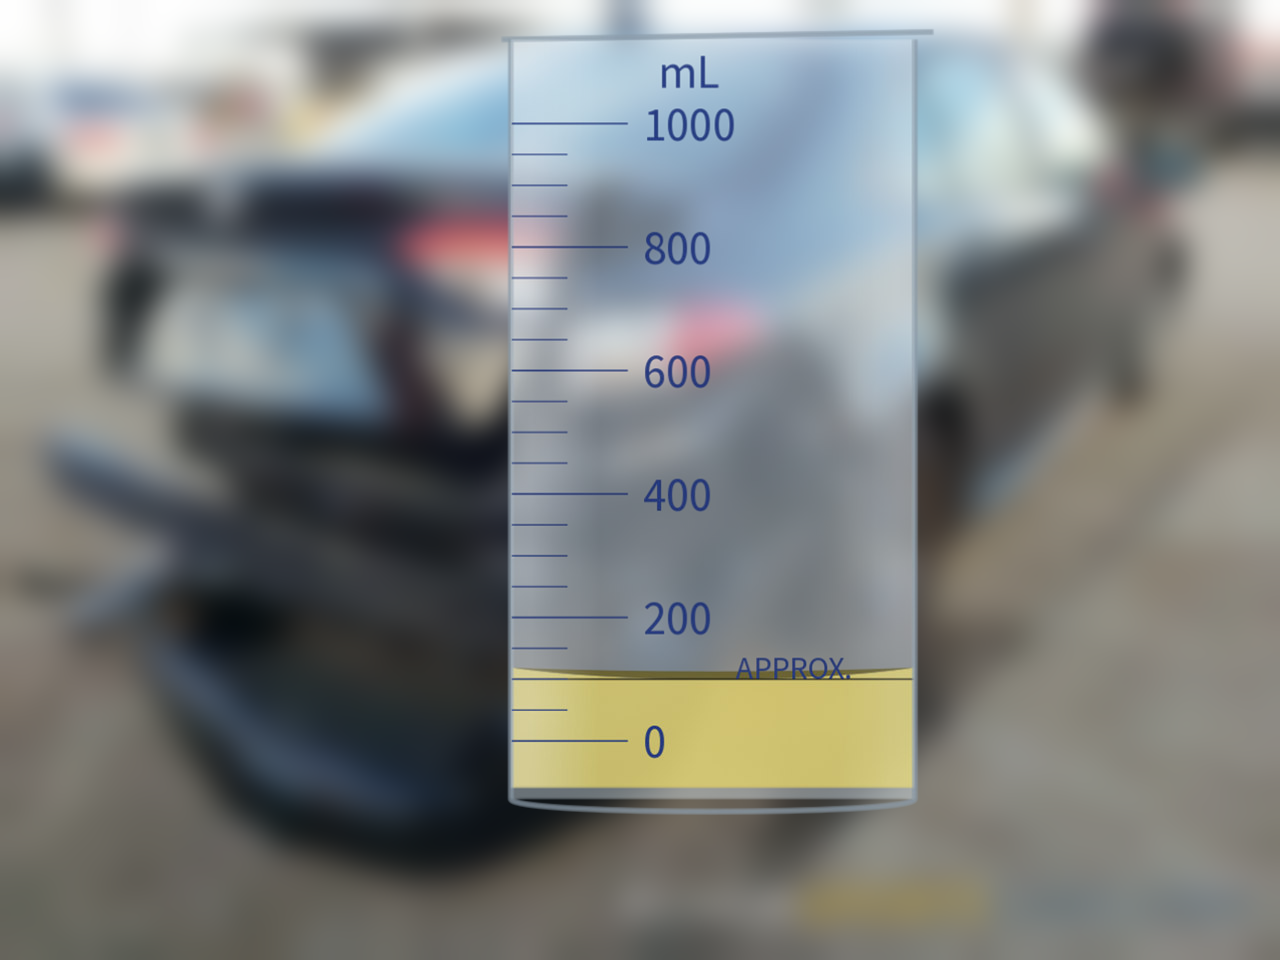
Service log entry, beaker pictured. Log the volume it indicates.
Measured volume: 100 mL
